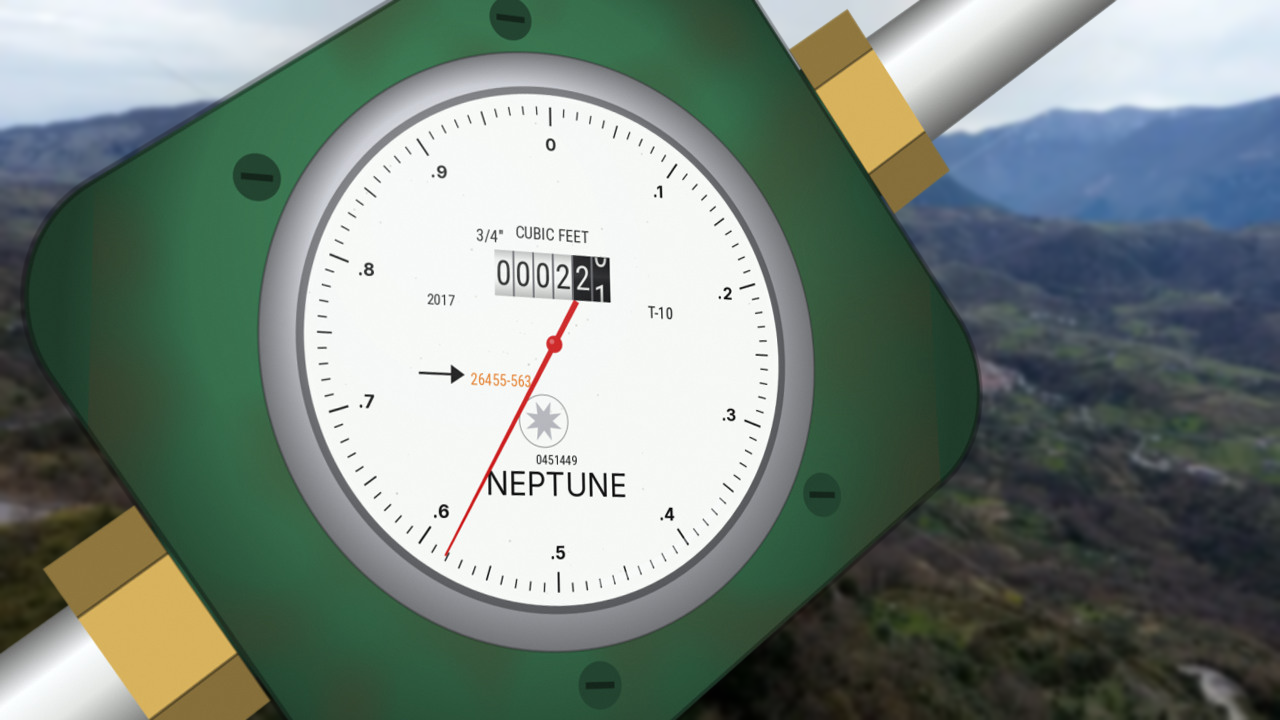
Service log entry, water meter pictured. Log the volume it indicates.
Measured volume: 220.58 ft³
